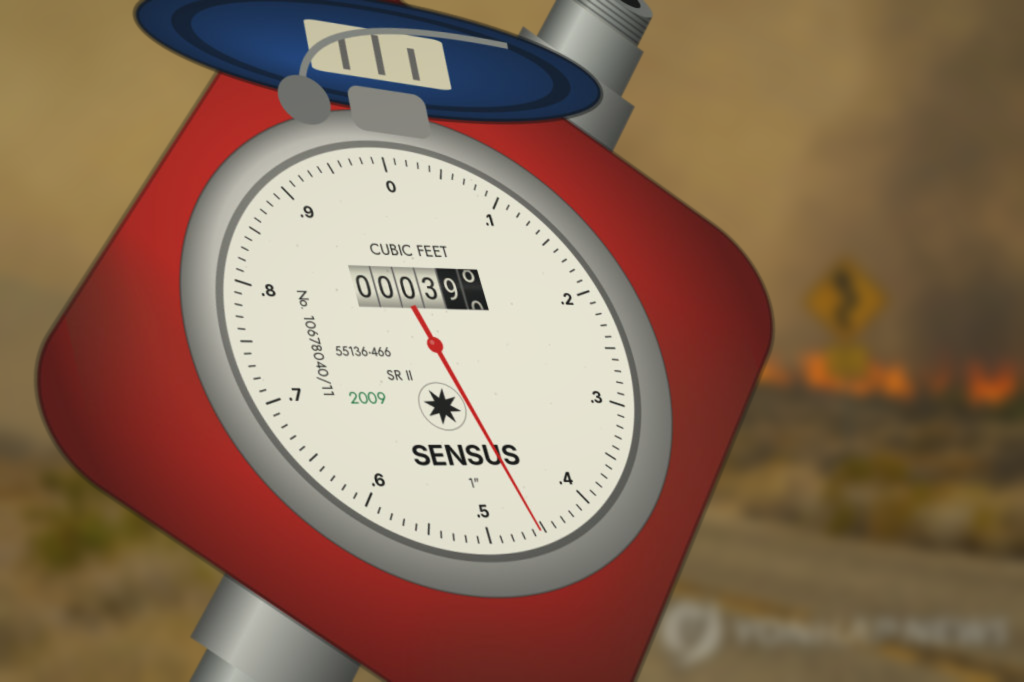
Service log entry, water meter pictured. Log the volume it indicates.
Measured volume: 398.45 ft³
